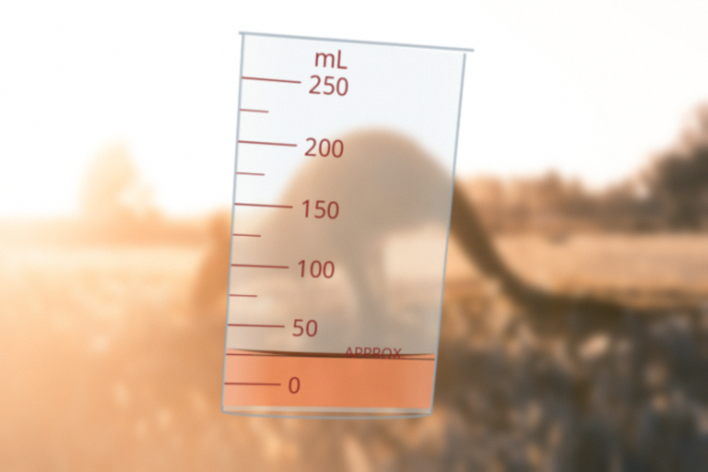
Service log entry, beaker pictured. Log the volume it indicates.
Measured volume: 25 mL
